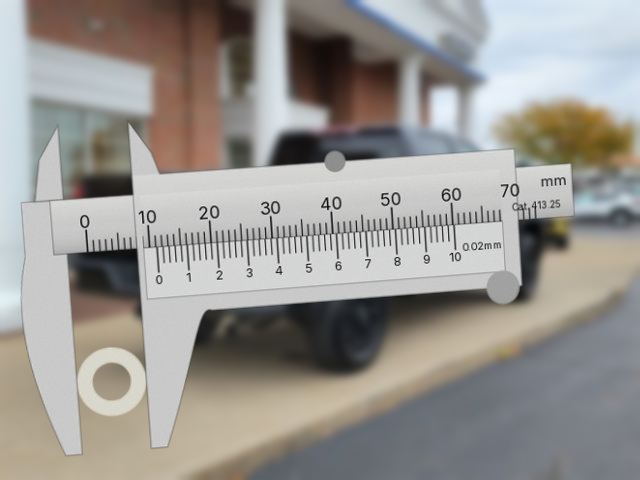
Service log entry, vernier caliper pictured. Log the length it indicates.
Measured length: 11.2 mm
